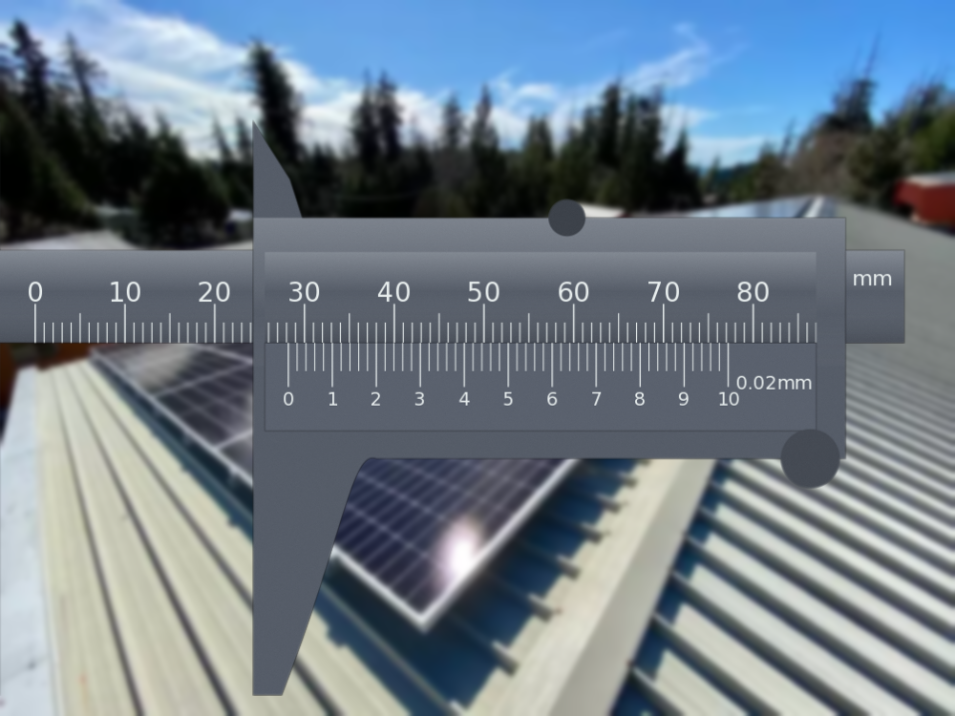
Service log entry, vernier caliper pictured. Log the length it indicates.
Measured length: 28.2 mm
